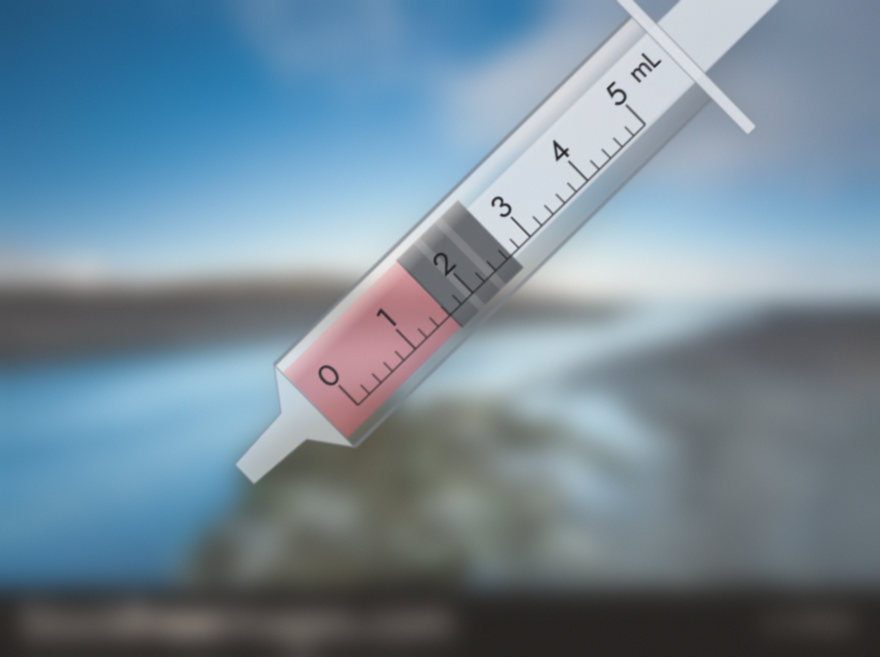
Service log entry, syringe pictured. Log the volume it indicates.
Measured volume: 1.6 mL
